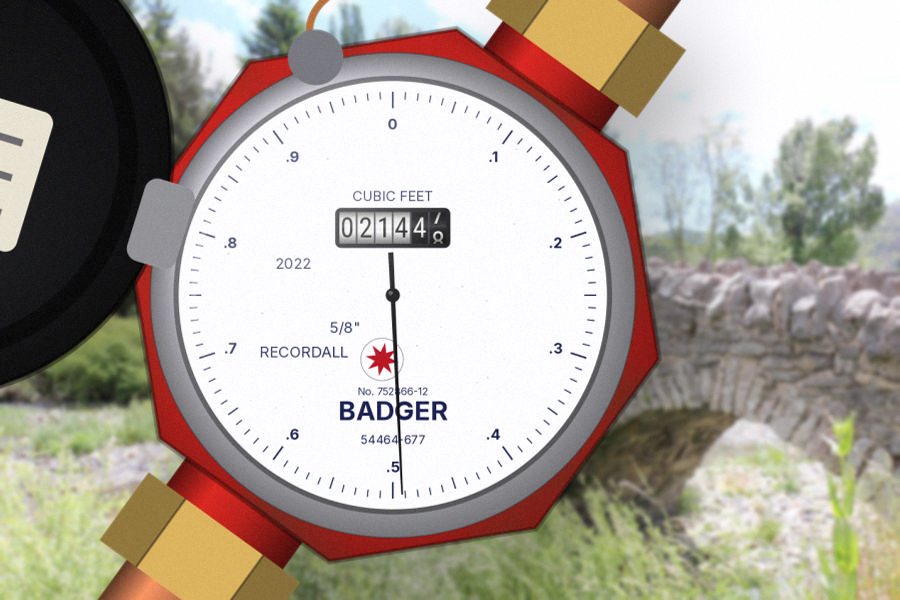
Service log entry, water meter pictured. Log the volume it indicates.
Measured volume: 21447.49 ft³
